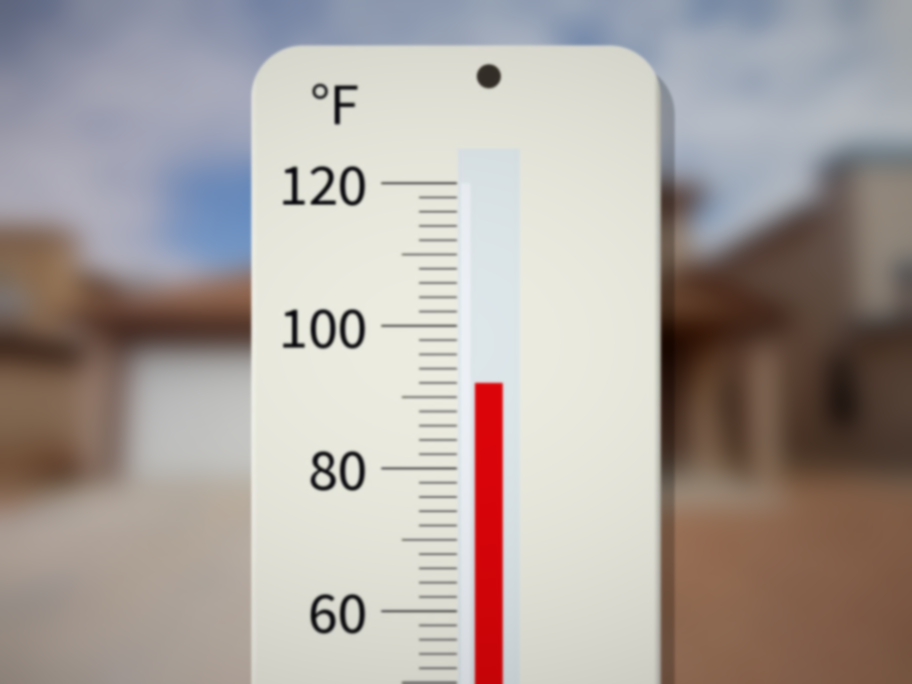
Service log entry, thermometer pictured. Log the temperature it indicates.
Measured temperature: 92 °F
